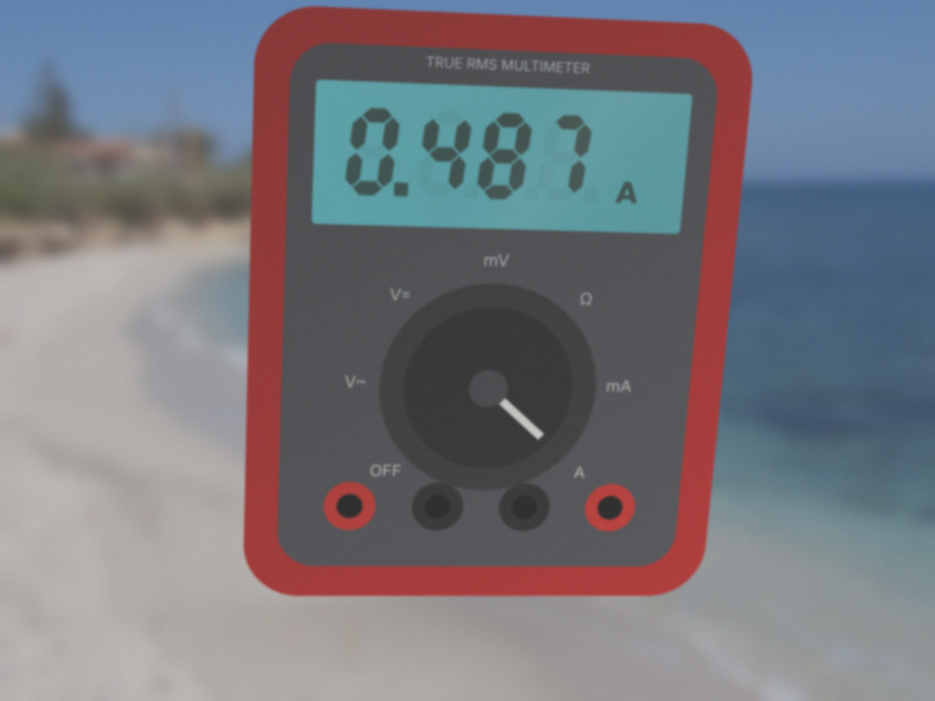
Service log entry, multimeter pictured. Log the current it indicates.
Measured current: 0.487 A
